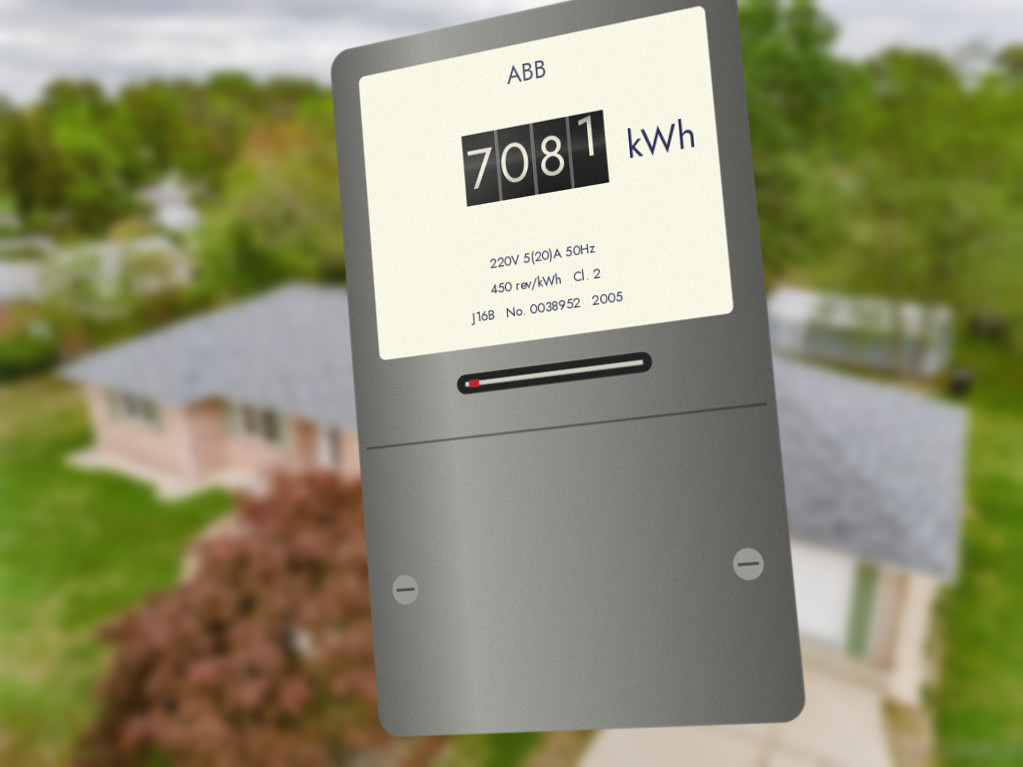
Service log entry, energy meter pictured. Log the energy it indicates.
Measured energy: 7081 kWh
